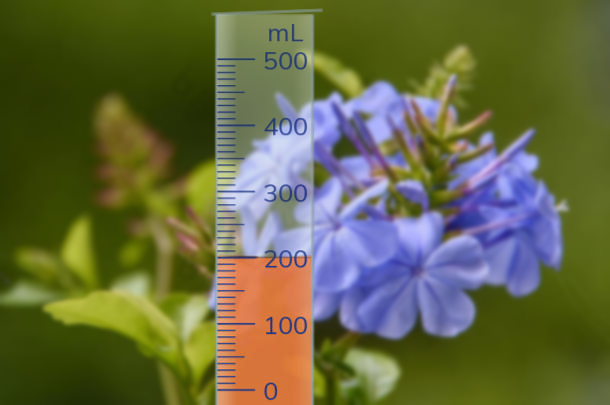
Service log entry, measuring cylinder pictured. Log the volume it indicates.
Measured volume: 200 mL
